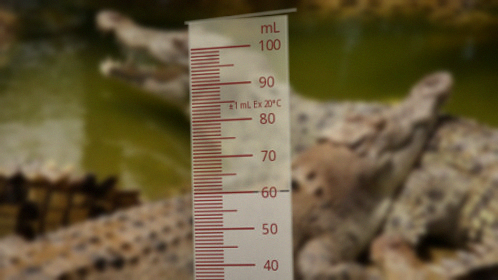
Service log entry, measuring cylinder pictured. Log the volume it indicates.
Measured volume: 60 mL
